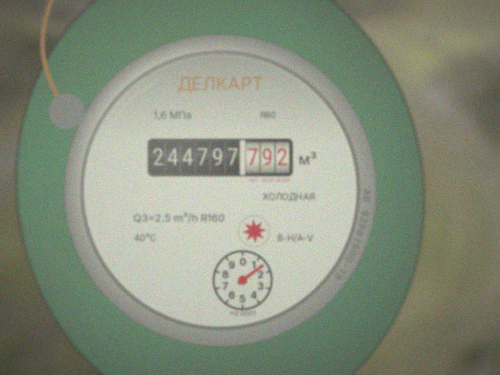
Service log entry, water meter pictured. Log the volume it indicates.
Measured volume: 244797.7921 m³
